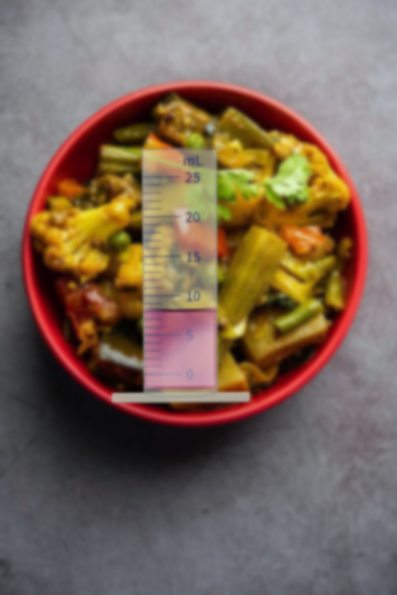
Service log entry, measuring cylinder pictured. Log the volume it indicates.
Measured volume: 8 mL
